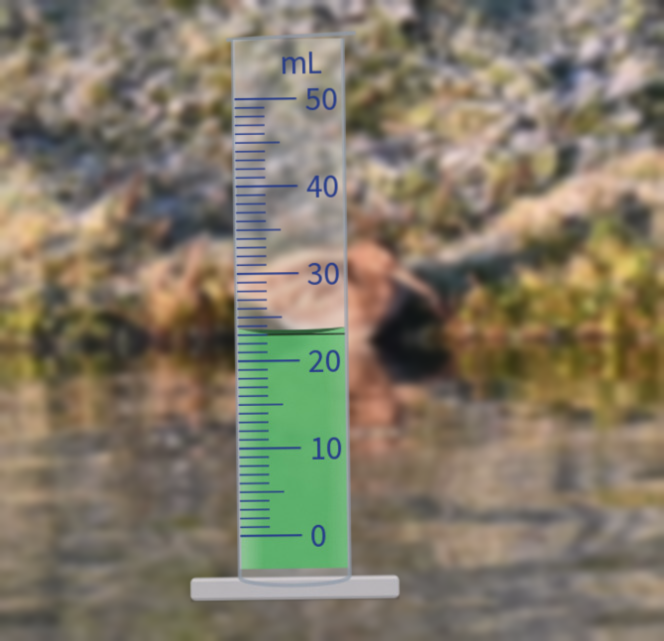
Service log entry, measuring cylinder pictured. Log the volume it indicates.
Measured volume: 23 mL
